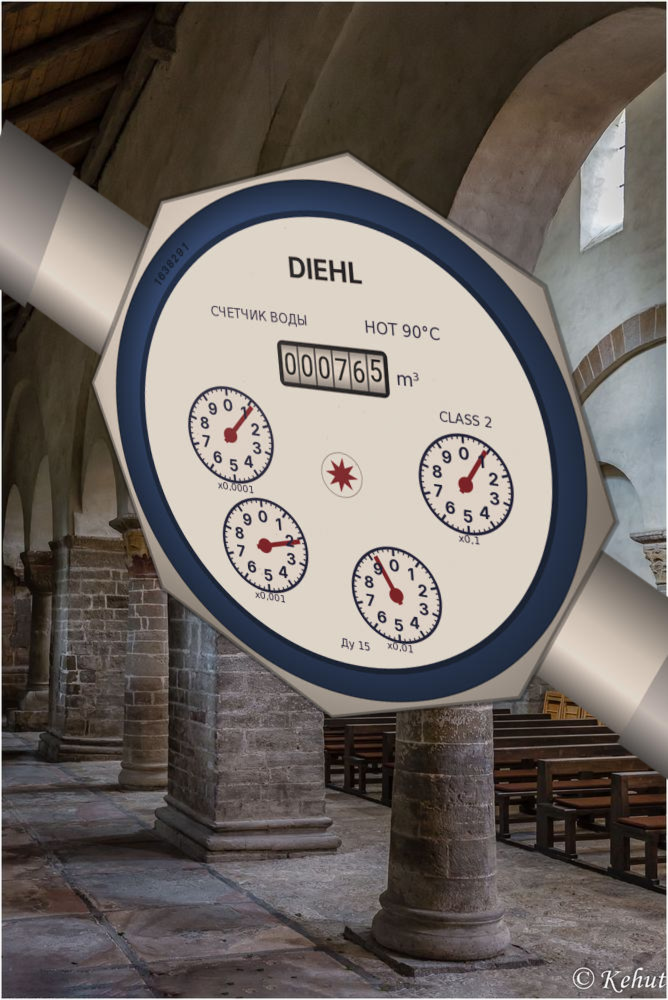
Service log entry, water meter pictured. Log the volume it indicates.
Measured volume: 765.0921 m³
